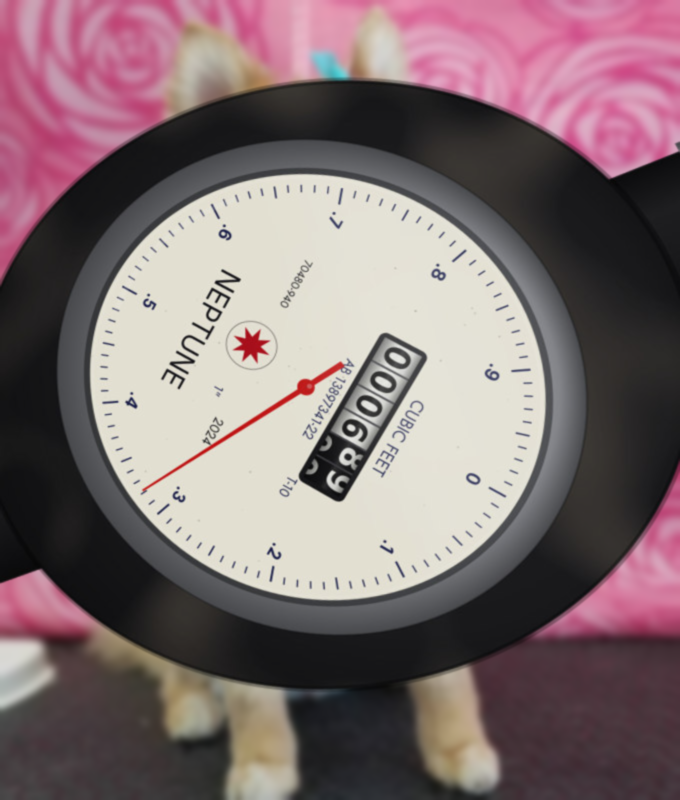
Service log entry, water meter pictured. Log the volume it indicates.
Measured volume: 689.32 ft³
